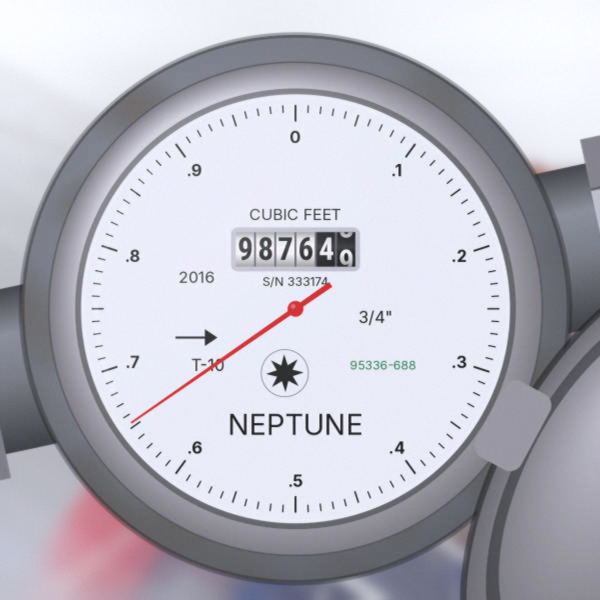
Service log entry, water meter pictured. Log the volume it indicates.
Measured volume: 987648.65 ft³
